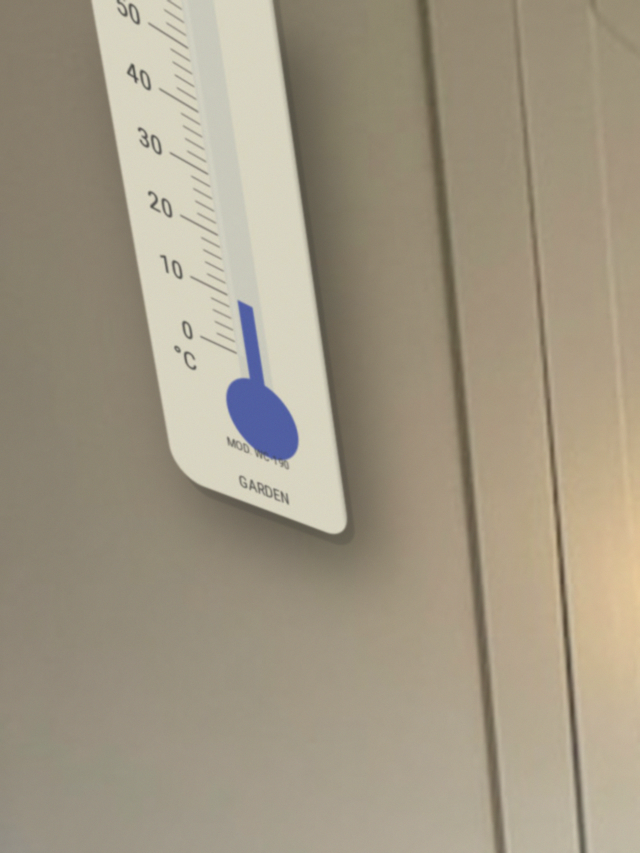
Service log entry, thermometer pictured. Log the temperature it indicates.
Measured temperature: 10 °C
